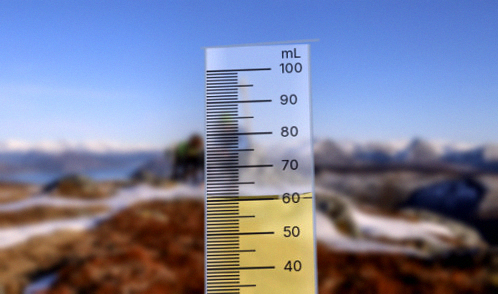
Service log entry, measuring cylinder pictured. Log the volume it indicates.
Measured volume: 60 mL
